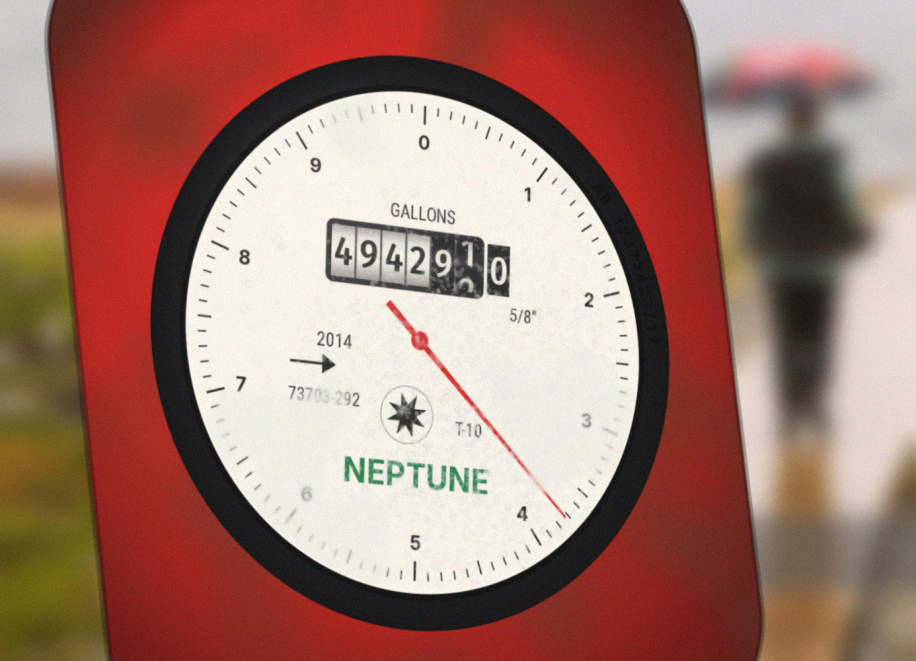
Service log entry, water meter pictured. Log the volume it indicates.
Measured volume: 4942913.7 gal
